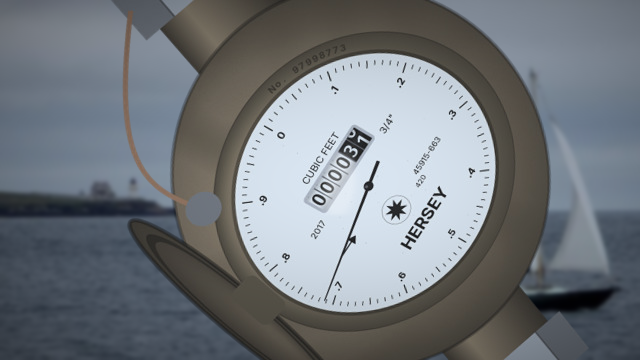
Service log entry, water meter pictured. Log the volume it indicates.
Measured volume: 30.71 ft³
